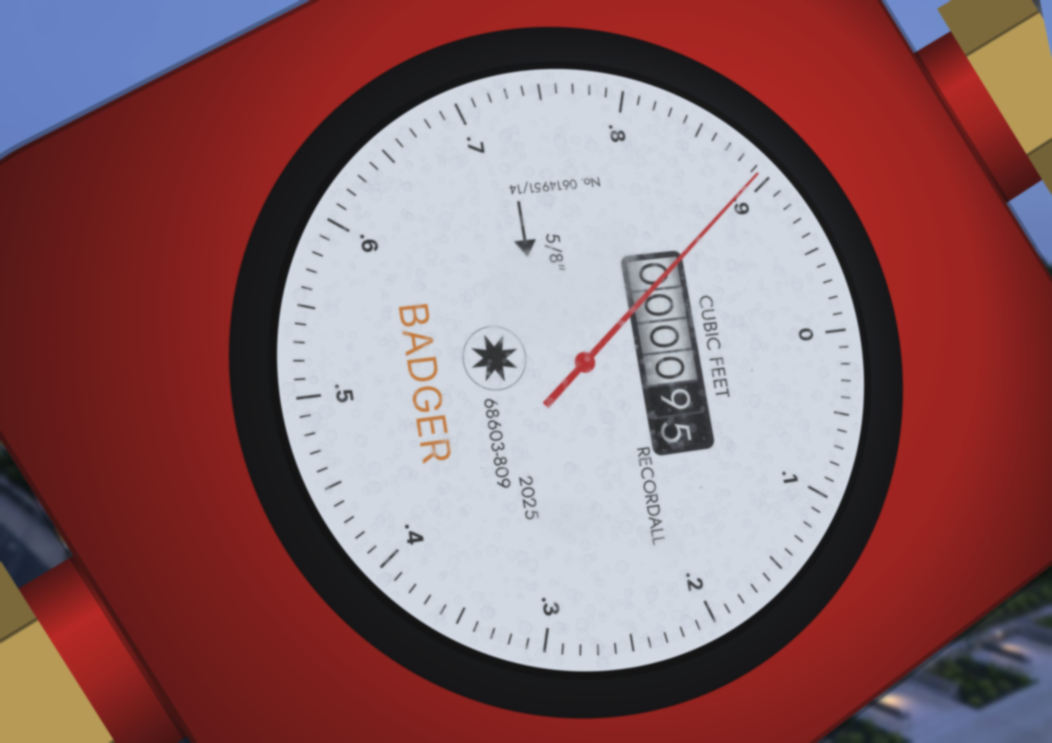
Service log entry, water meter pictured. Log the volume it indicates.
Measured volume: 94.89 ft³
